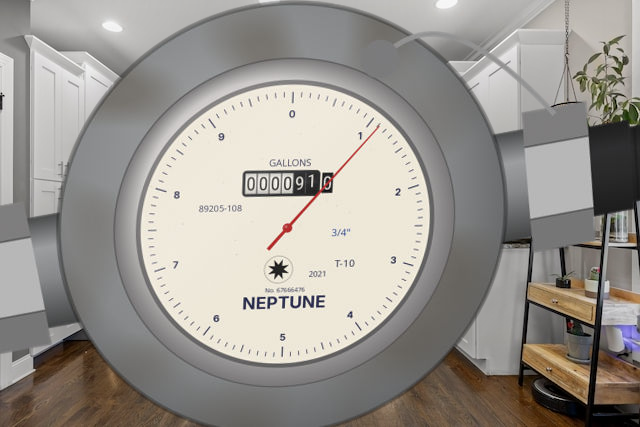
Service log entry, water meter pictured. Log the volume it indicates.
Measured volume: 911.1 gal
